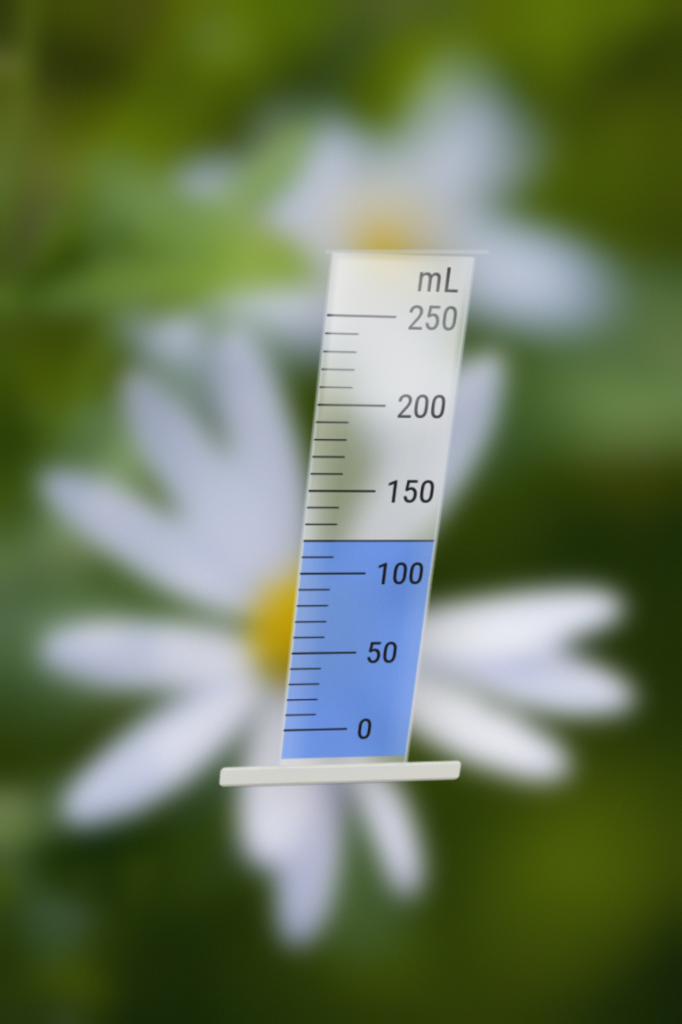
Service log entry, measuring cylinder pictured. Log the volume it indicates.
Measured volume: 120 mL
